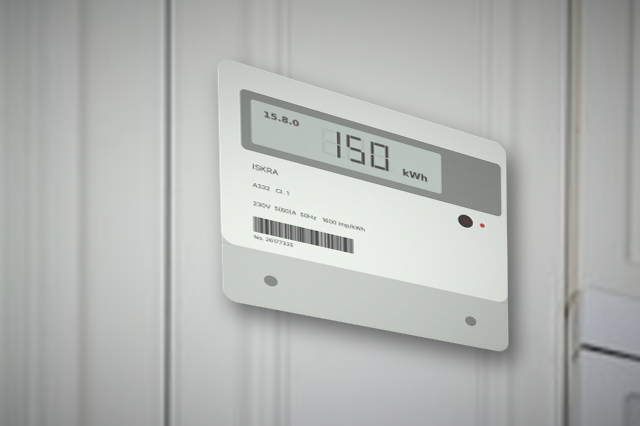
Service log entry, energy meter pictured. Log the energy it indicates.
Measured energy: 150 kWh
